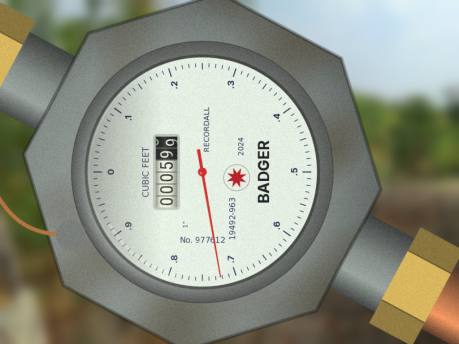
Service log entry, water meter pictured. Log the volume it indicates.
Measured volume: 598.72 ft³
